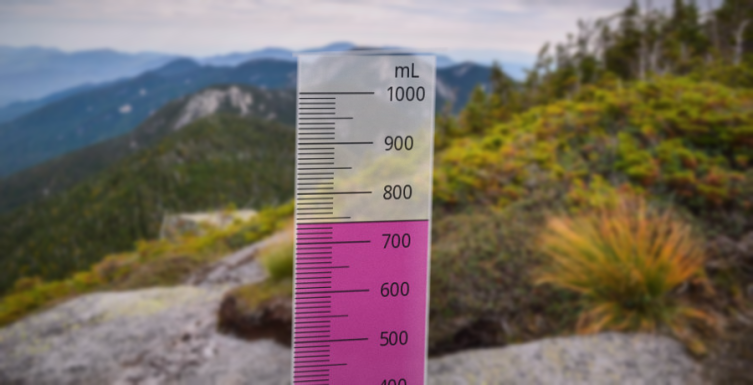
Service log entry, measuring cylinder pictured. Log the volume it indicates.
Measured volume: 740 mL
